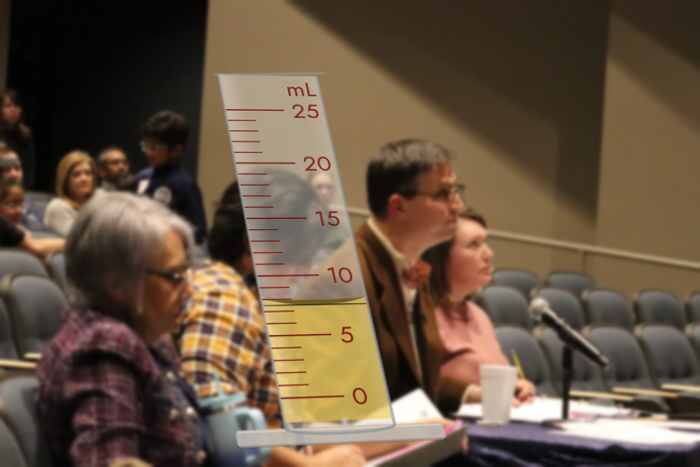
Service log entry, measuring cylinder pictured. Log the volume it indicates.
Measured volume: 7.5 mL
